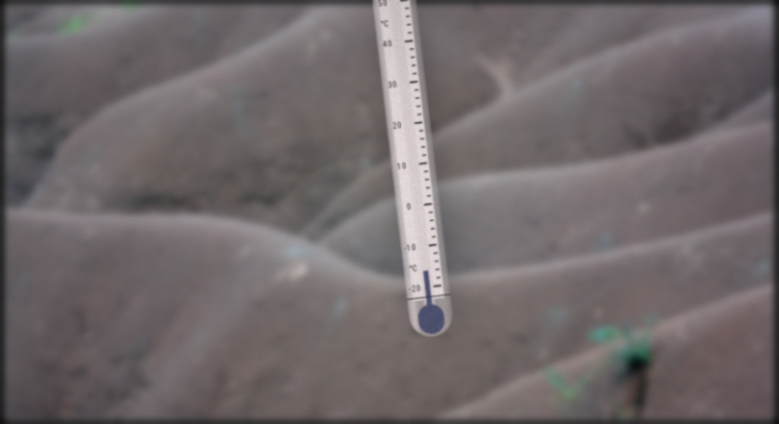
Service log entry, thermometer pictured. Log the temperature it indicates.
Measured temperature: -16 °C
